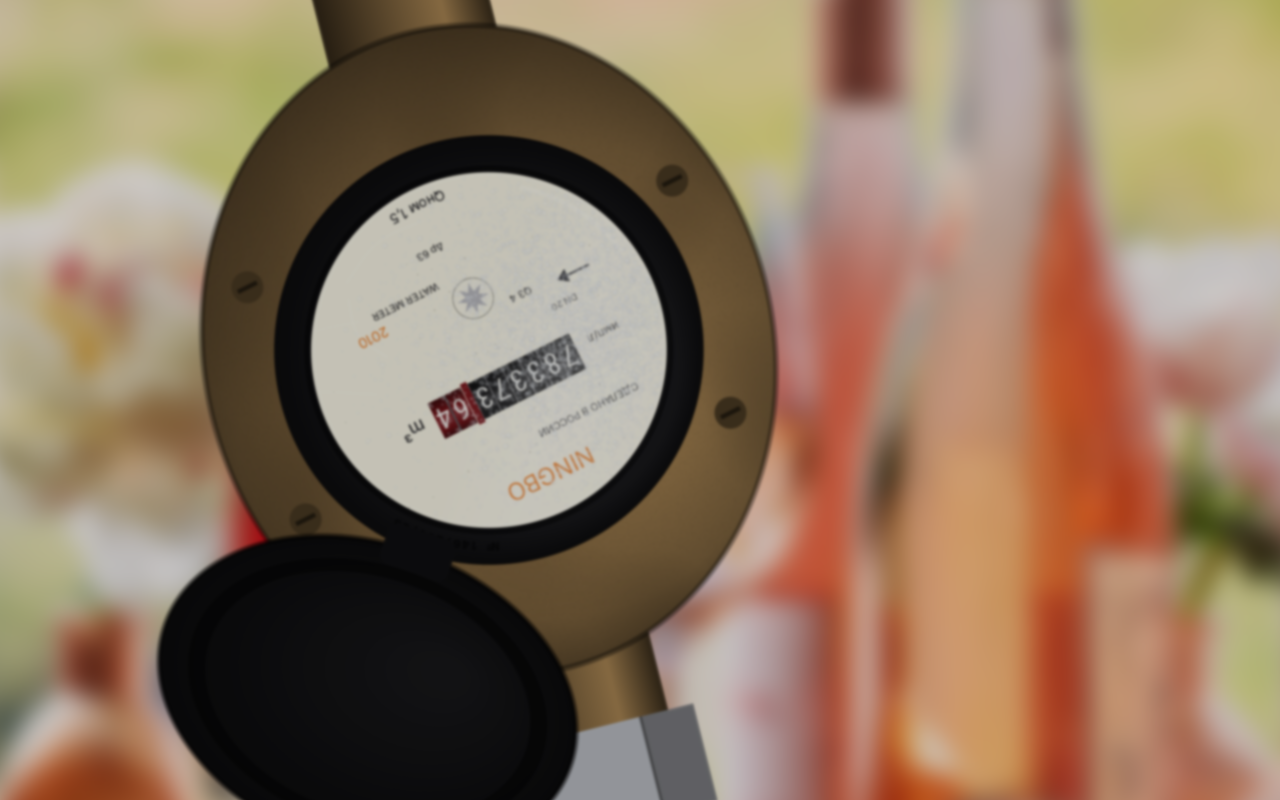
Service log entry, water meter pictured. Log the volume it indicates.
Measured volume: 783373.64 m³
